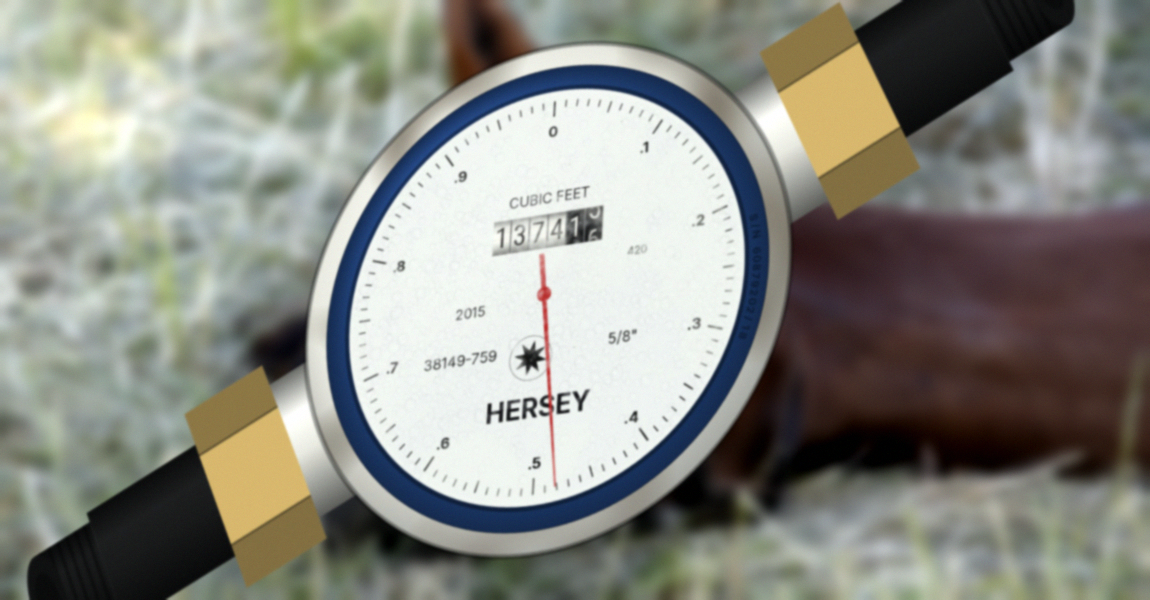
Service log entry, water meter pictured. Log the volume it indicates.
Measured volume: 137415.48 ft³
